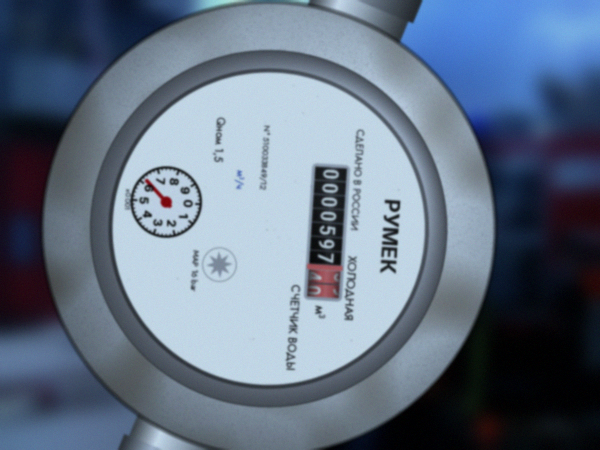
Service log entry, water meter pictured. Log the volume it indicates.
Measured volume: 597.396 m³
